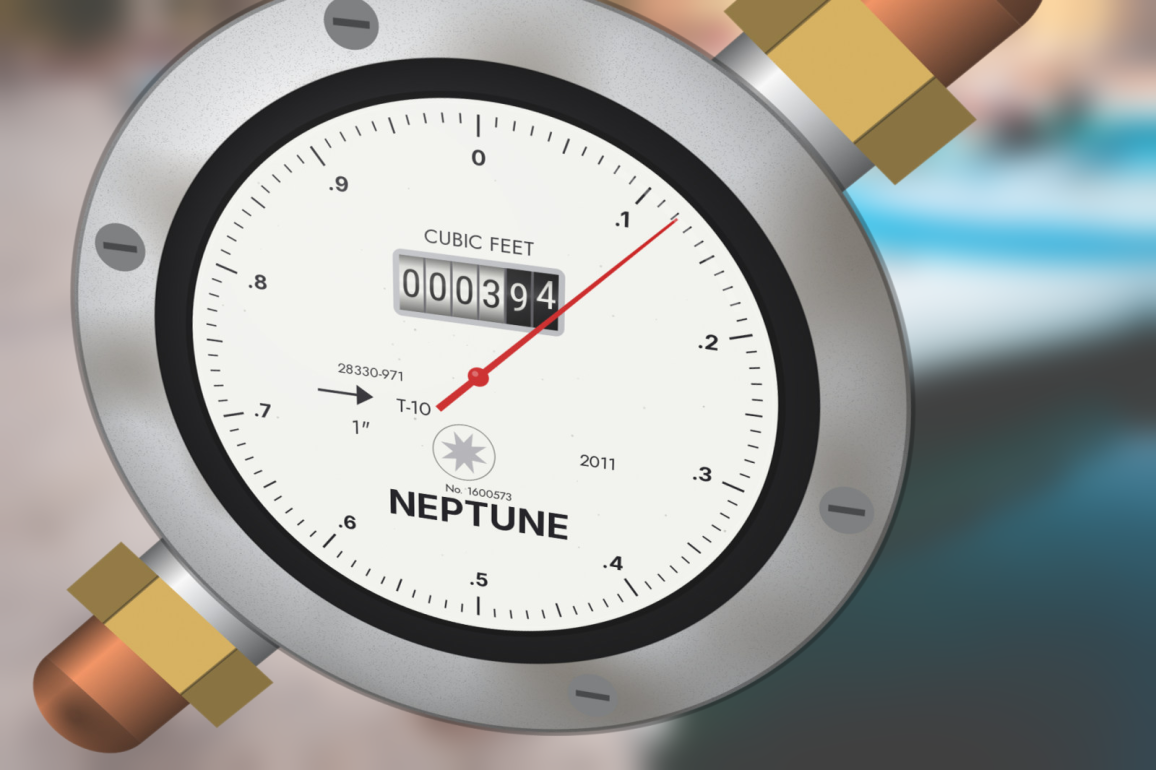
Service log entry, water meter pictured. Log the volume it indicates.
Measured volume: 394.12 ft³
